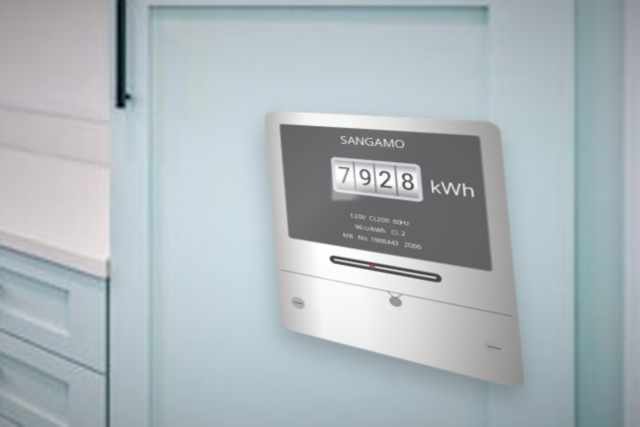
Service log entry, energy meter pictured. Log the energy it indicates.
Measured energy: 7928 kWh
